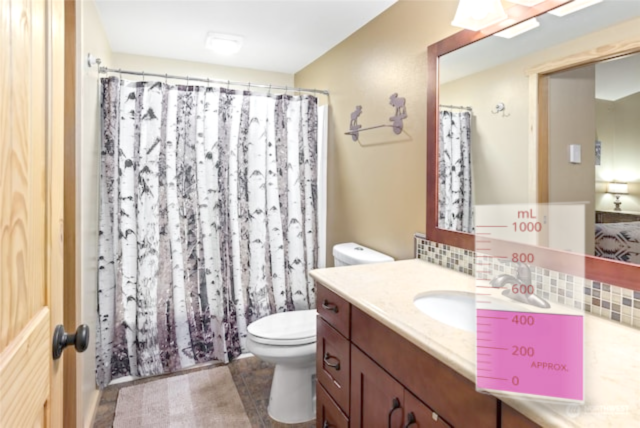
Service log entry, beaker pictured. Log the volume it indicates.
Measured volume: 450 mL
